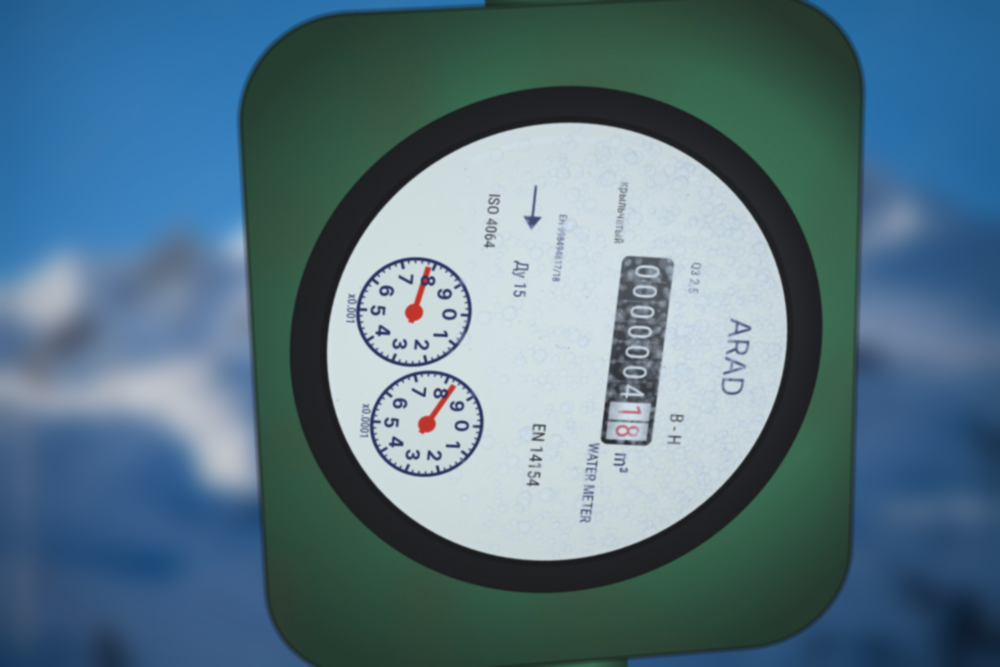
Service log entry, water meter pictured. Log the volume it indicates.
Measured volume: 4.1878 m³
